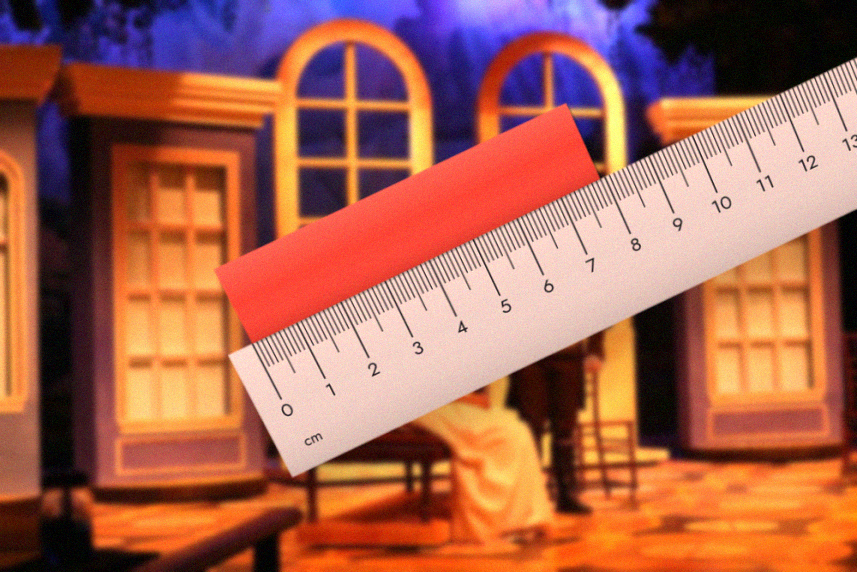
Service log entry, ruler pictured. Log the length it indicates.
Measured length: 7.9 cm
